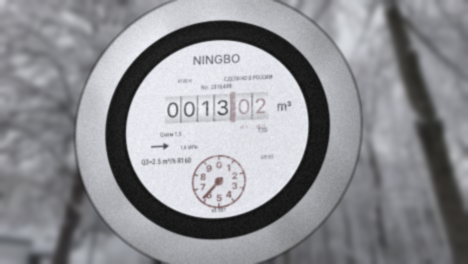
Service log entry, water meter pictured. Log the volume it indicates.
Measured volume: 13.026 m³
